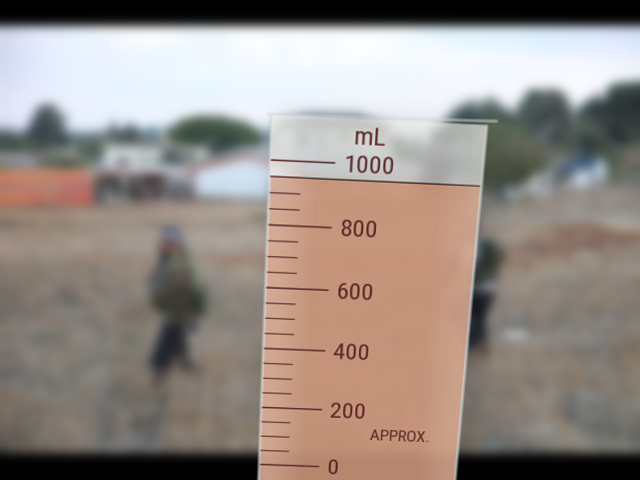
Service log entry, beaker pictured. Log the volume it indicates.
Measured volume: 950 mL
